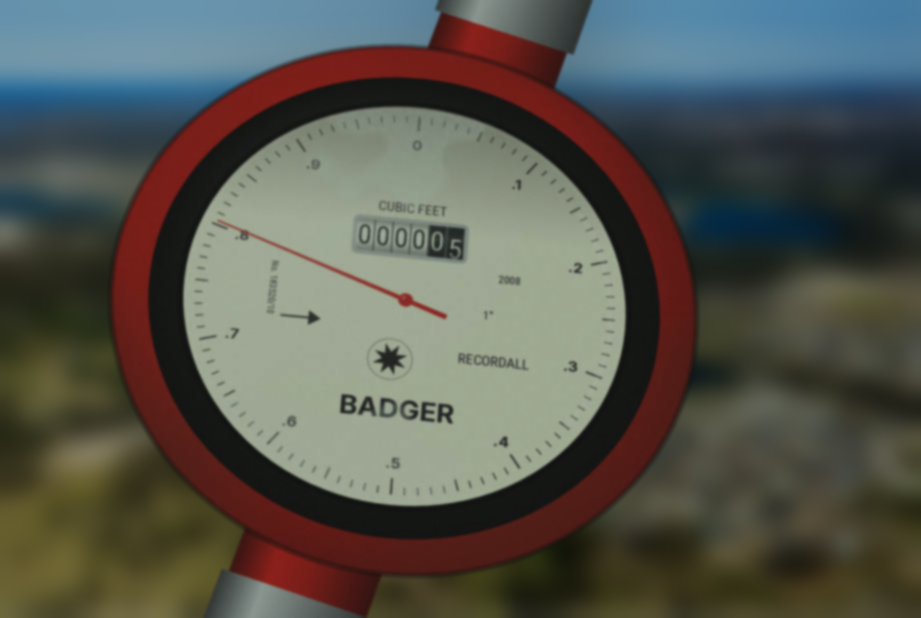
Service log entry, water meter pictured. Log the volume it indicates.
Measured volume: 4.80 ft³
